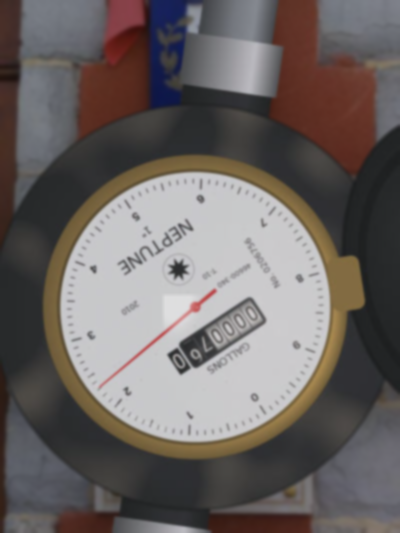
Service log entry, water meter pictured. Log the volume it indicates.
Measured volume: 762.3 gal
